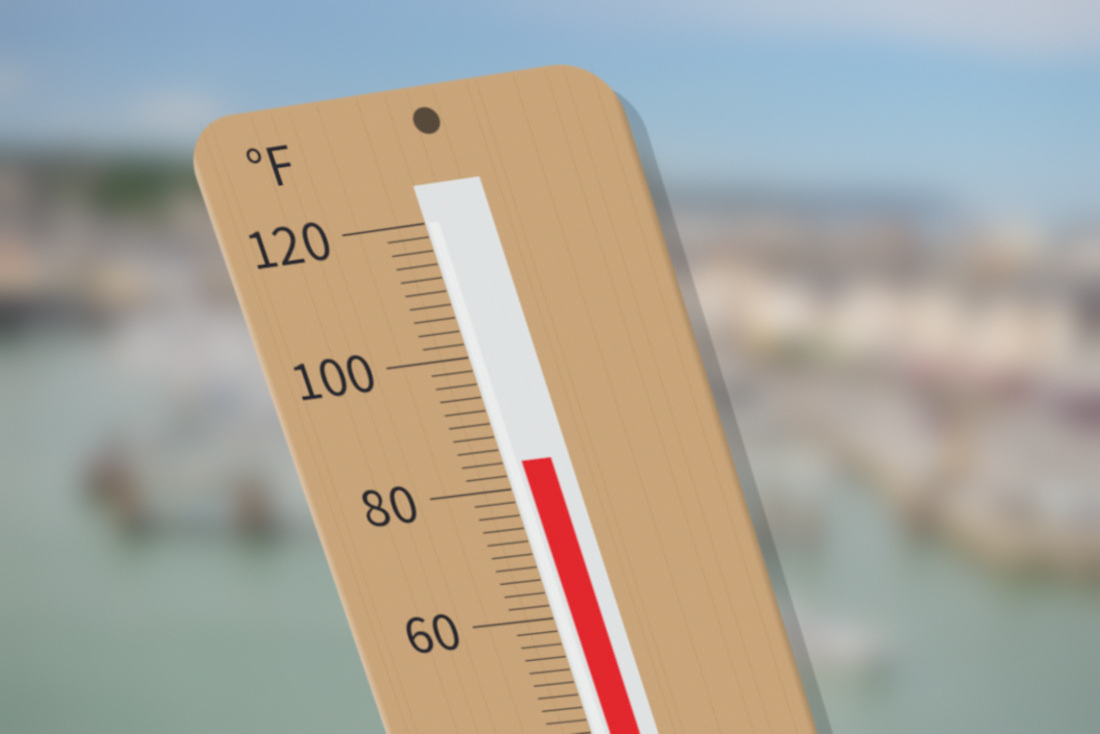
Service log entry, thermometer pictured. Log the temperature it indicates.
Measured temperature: 84 °F
